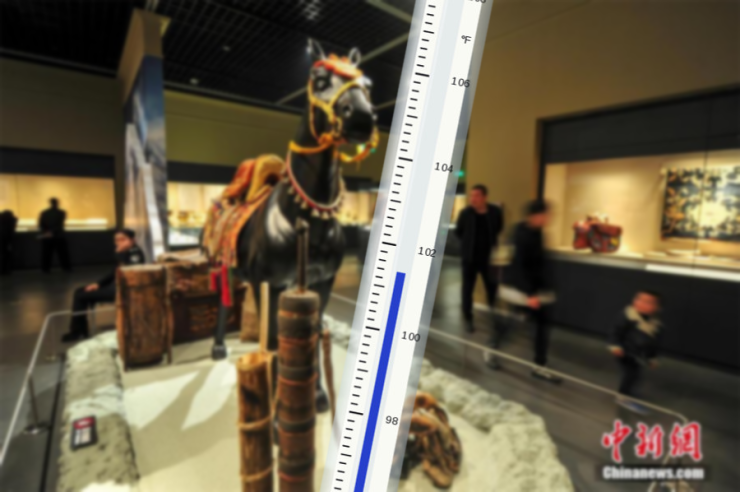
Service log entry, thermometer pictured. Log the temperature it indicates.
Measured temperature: 101.4 °F
